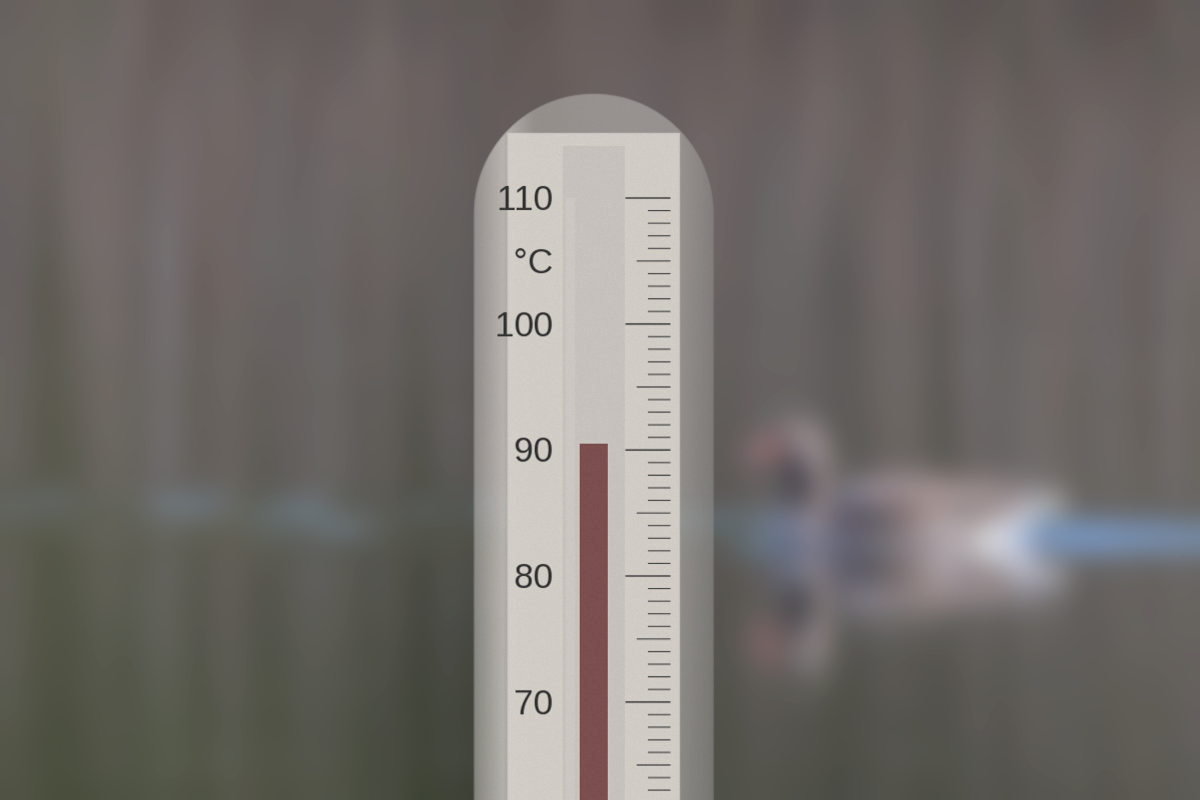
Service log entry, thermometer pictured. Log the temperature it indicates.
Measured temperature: 90.5 °C
